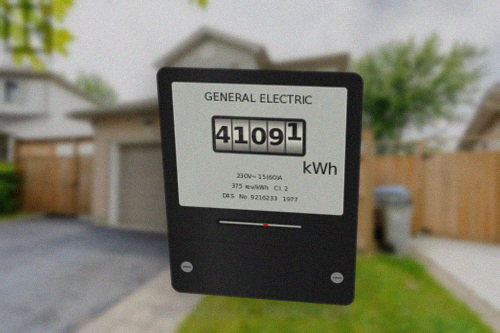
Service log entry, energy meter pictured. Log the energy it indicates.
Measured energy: 41091 kWh
